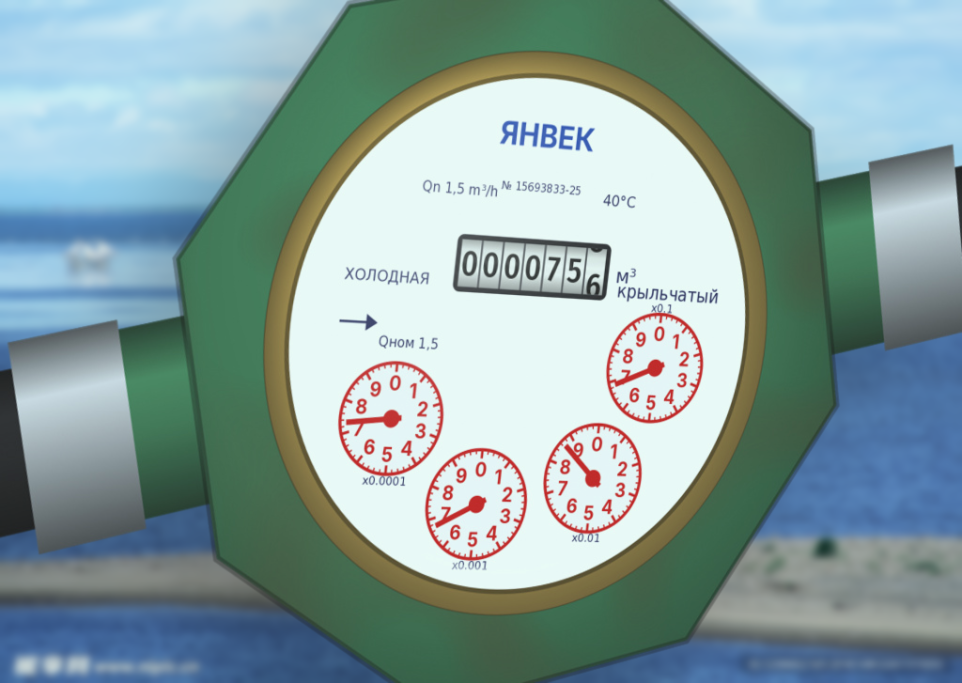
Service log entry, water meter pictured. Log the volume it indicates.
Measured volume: 755.6867 m³
